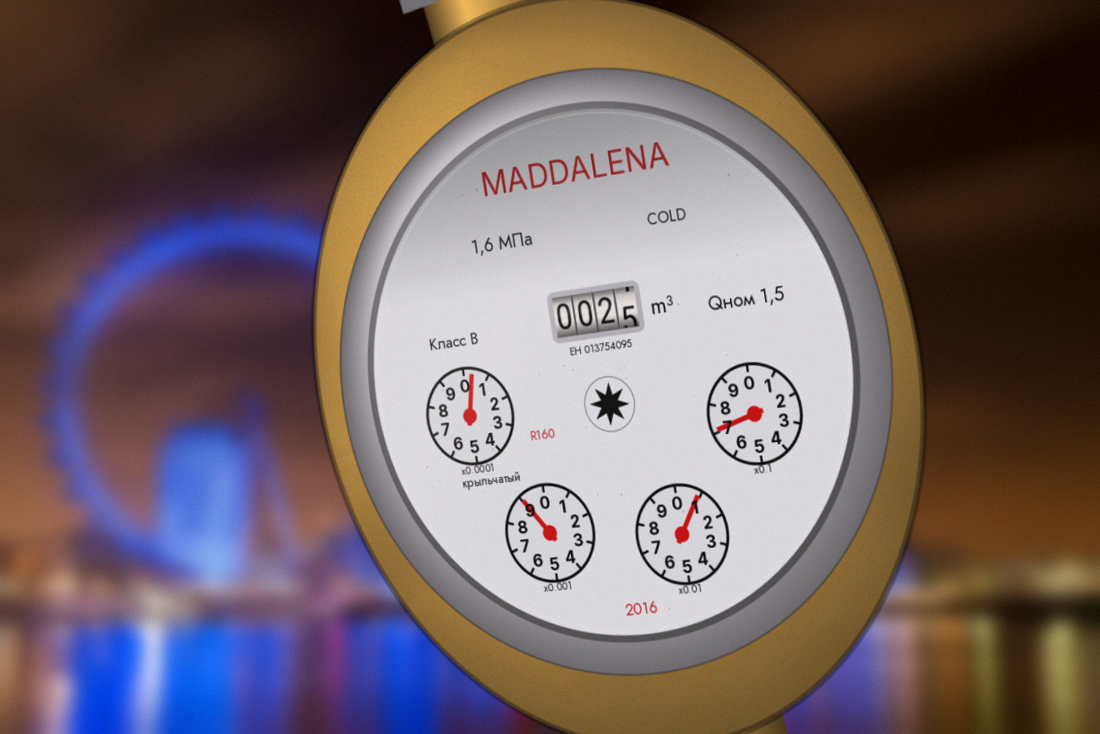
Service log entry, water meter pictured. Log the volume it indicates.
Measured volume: 24.7090 m³
